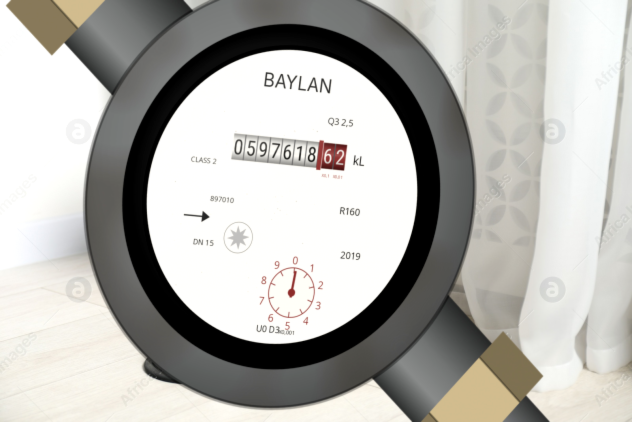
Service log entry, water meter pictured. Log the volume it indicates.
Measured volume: 597618.620 kL
